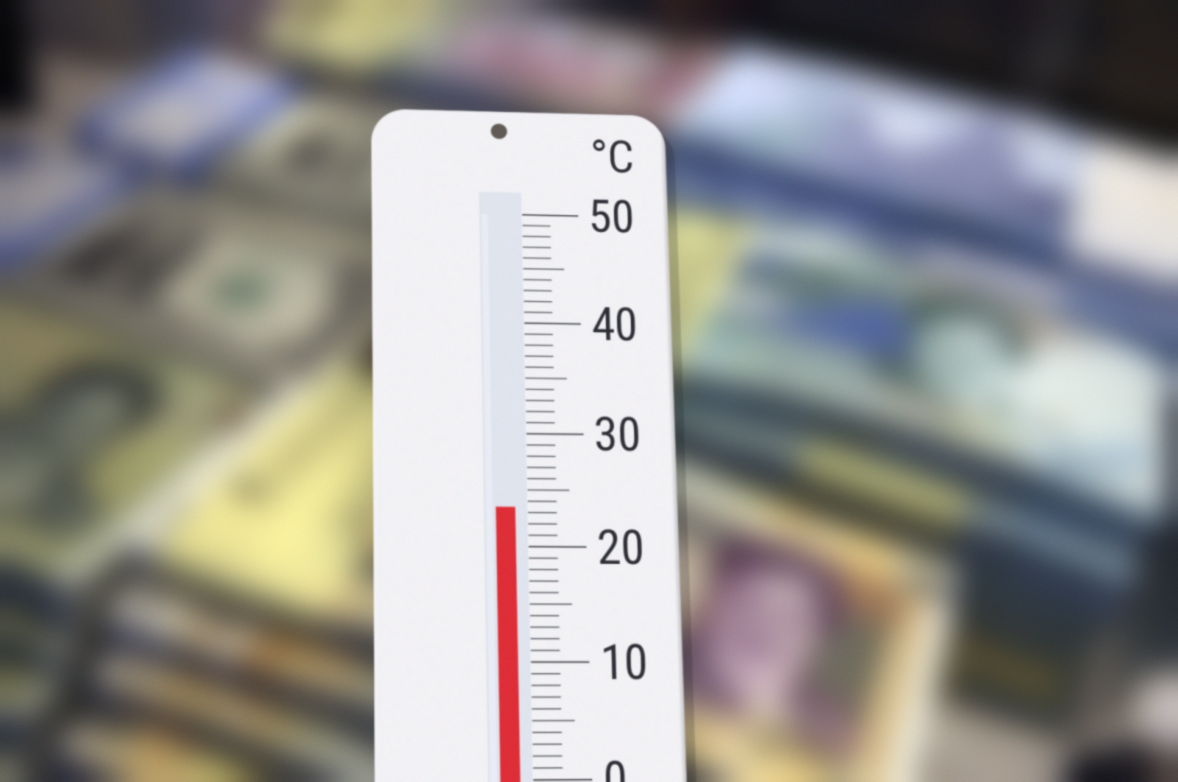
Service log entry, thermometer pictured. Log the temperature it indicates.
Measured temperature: 23.5 °C
